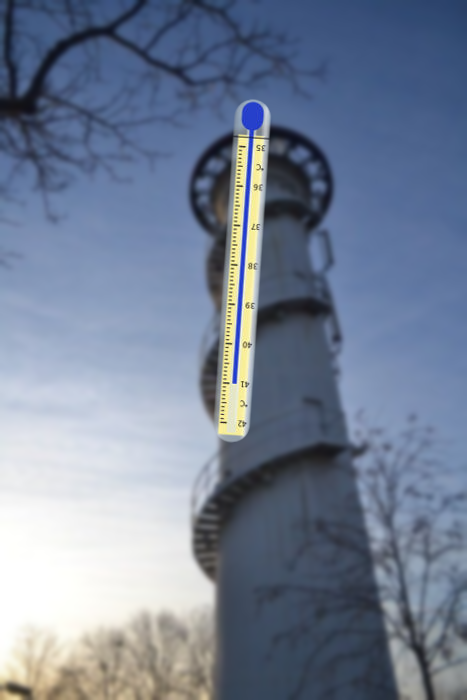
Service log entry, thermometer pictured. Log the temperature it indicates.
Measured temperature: 41 °C
